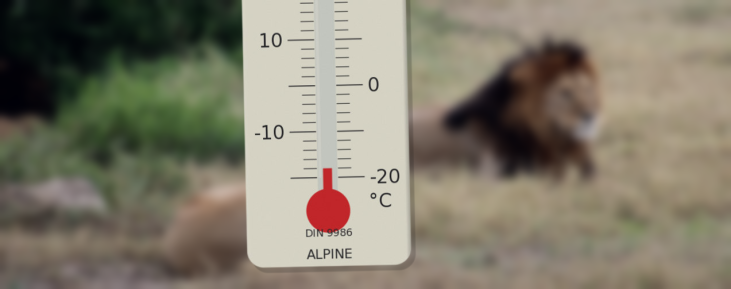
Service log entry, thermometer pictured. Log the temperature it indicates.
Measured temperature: -18 °C
